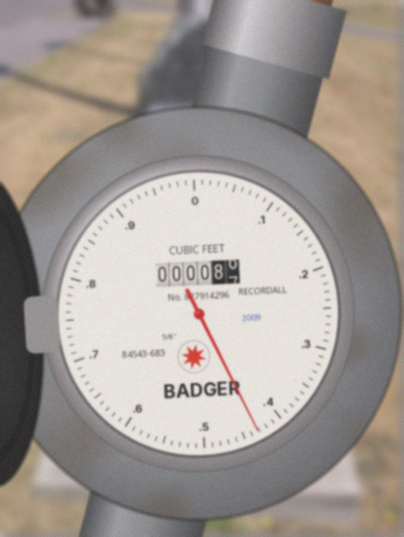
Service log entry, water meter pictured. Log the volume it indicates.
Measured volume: 86.43 ft³
